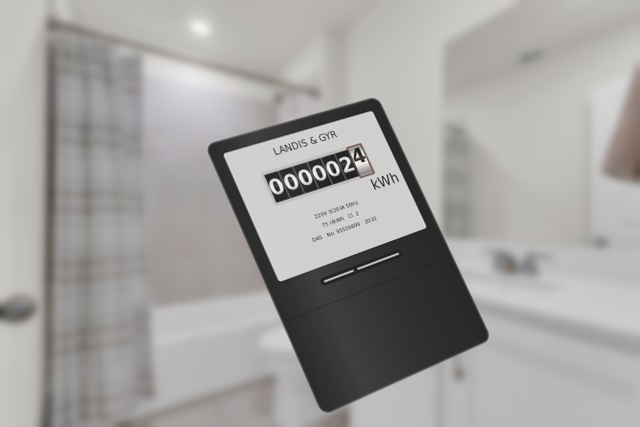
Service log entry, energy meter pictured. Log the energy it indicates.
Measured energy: 2.4 kWh
